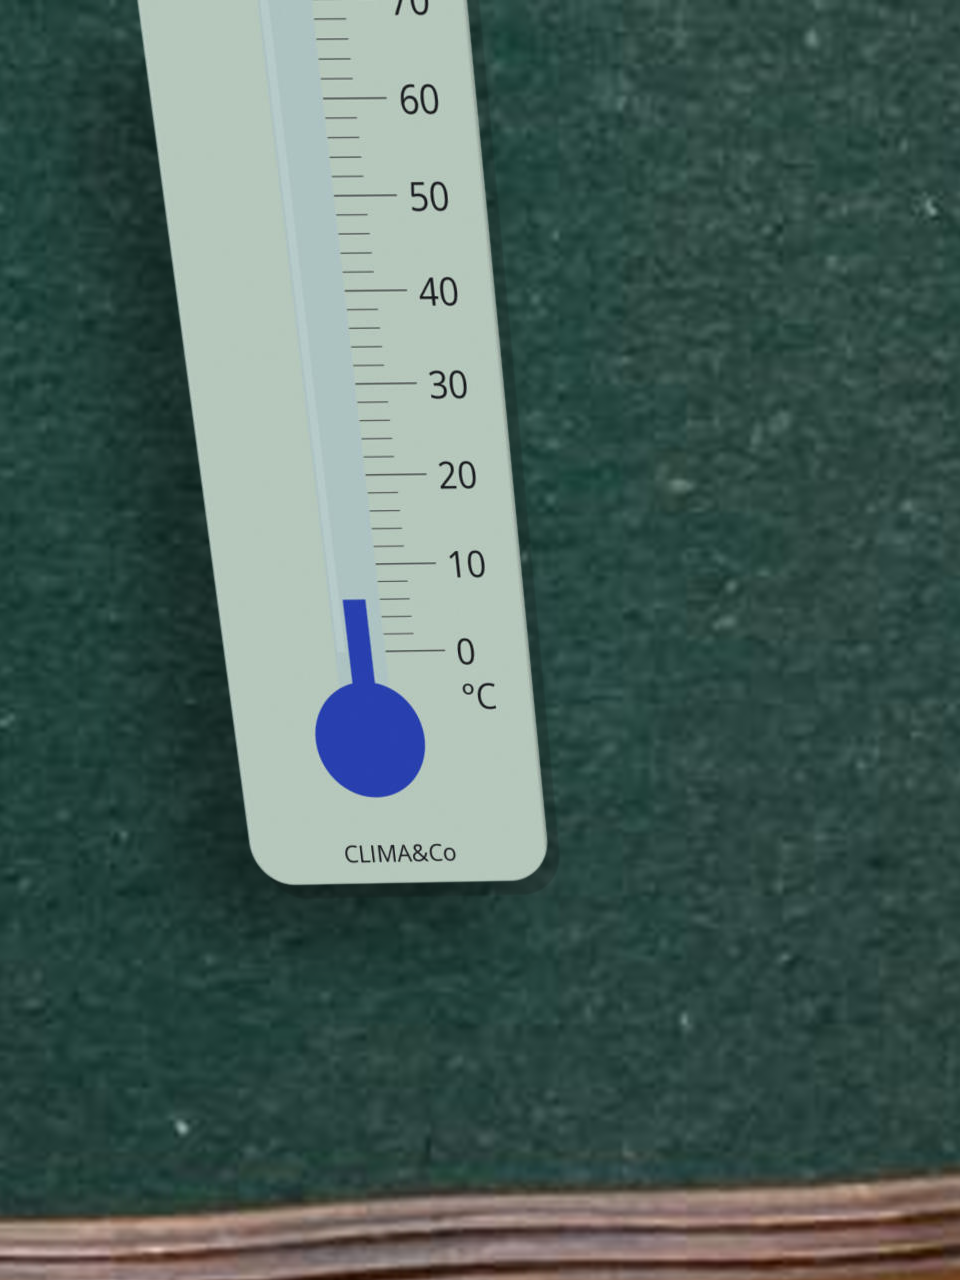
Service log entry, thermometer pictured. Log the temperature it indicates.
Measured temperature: 6 °C
